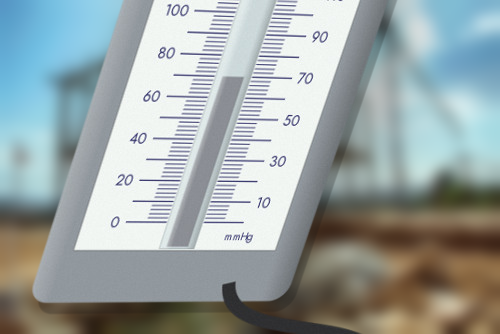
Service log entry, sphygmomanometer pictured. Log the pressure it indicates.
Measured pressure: 70 mmHg
